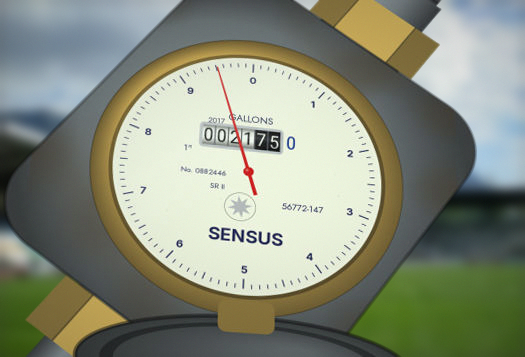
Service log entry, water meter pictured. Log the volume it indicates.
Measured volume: 21749.5 gal
